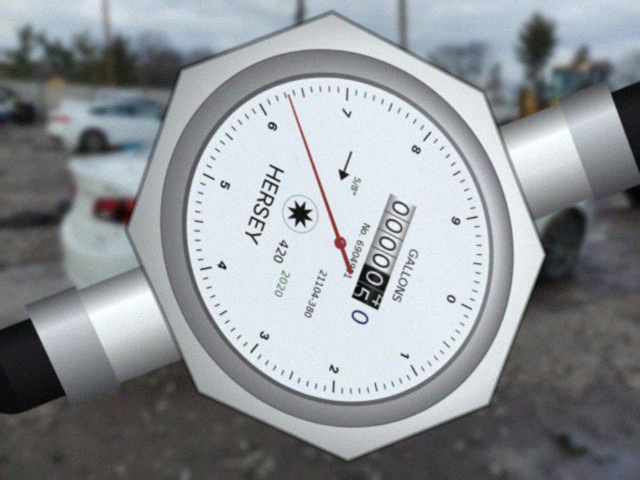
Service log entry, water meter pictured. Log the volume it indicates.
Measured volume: 46.3 gal
